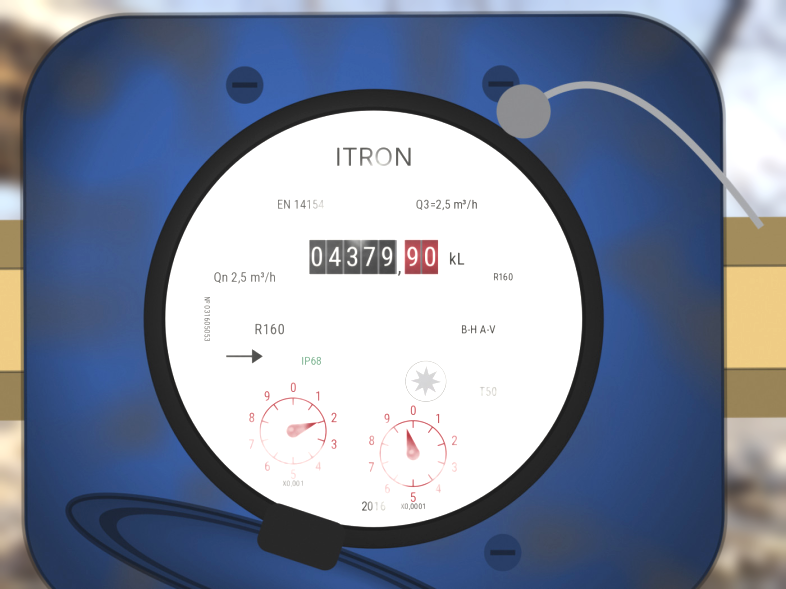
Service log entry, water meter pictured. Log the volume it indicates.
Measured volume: 4379.9019 kL
